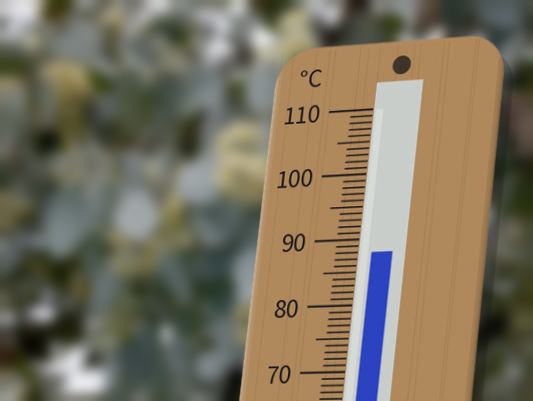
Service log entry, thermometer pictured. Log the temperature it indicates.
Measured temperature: 88 °C
